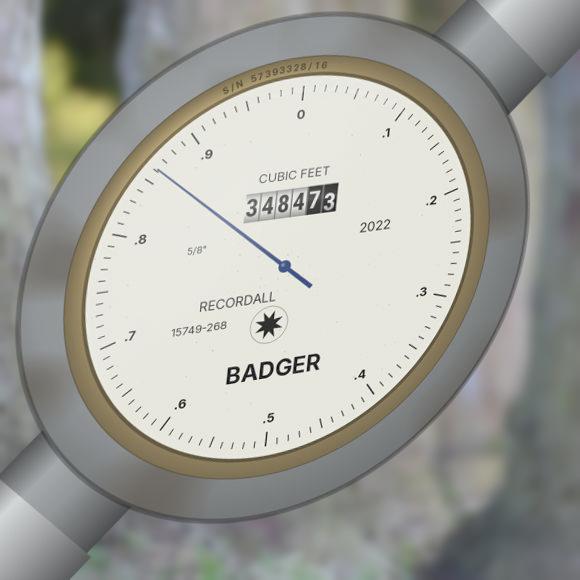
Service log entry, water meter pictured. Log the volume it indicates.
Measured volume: 348472.86 ft³
